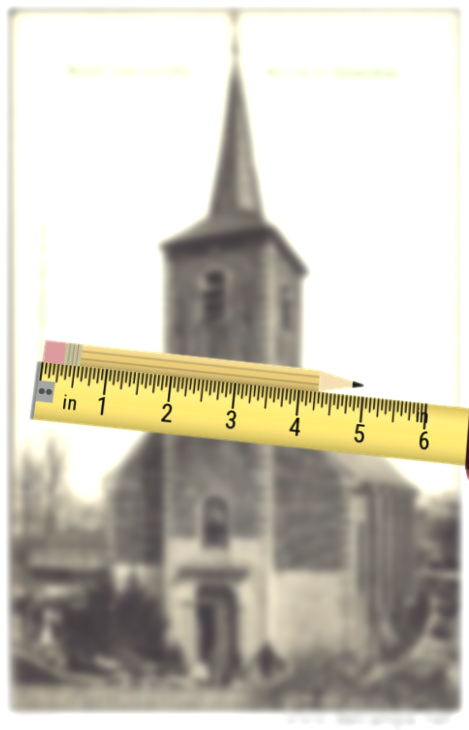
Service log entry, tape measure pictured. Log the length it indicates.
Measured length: 5 in
